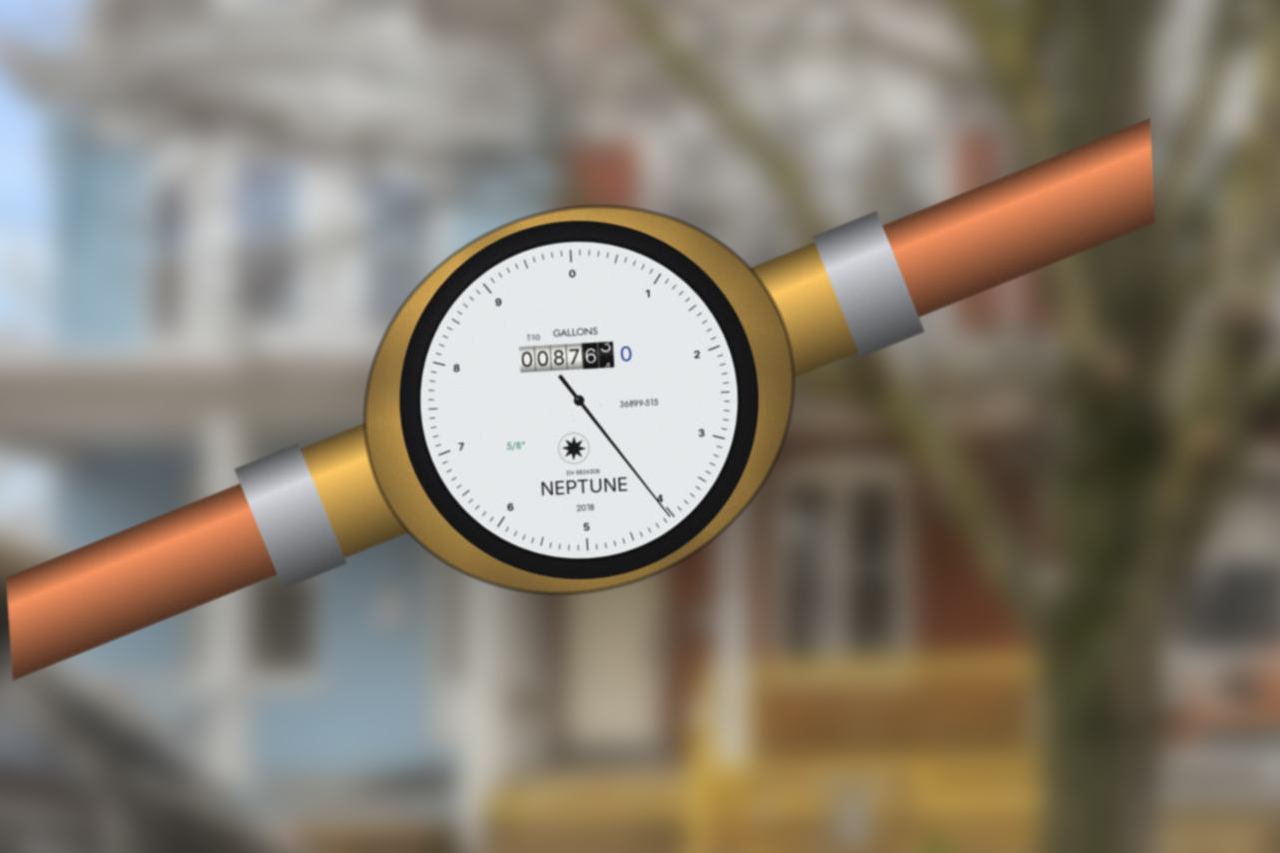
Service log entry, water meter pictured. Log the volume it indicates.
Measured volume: 87634.0 gal
